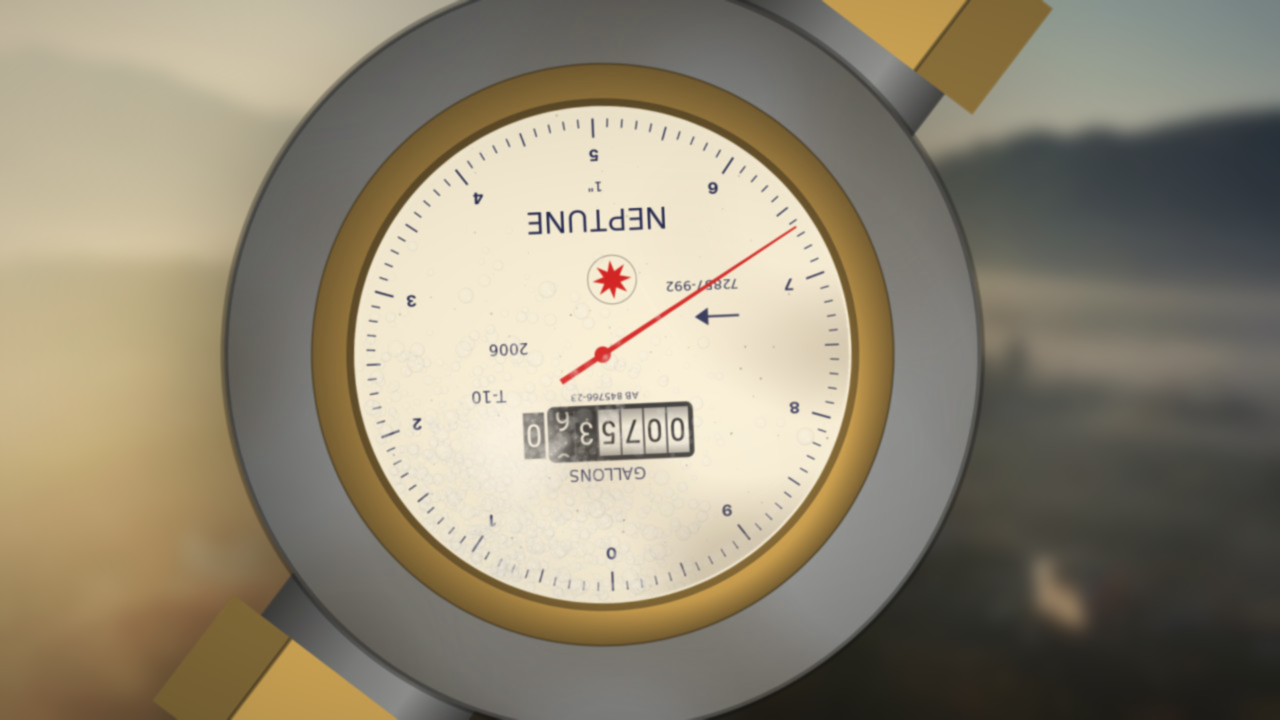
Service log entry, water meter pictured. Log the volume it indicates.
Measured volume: 75356.6 gal
